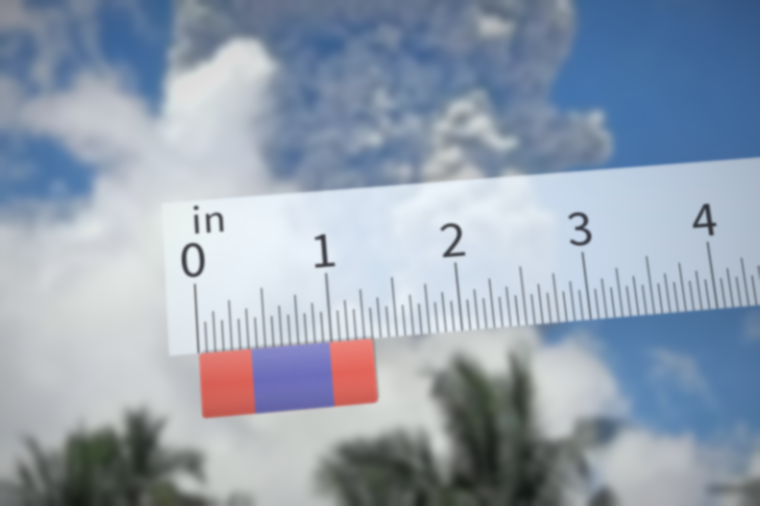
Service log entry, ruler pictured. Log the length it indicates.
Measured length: 1.3125 in
